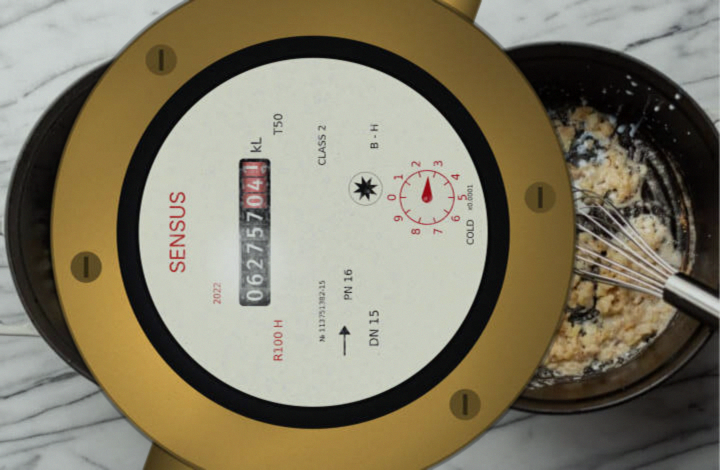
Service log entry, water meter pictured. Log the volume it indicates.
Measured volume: 62757.0412 kL
